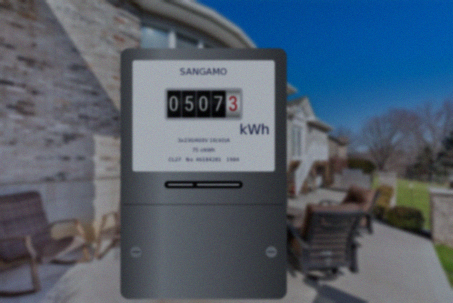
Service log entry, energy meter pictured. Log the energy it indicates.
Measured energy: 507.3 kWh
